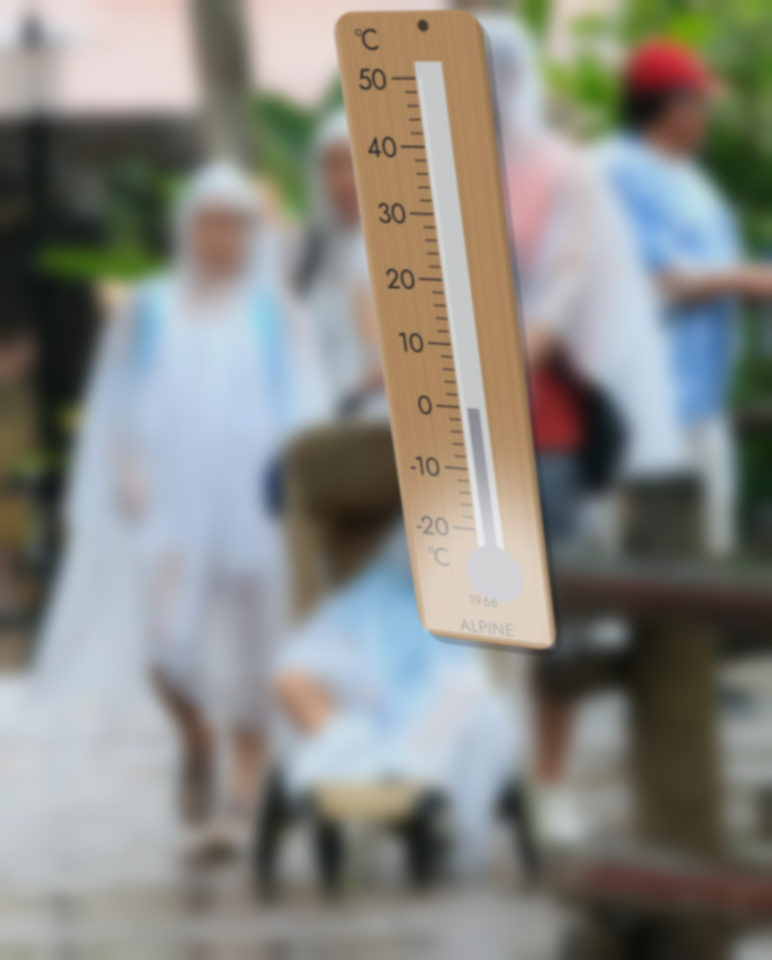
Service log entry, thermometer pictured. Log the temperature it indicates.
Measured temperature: 0 °C
